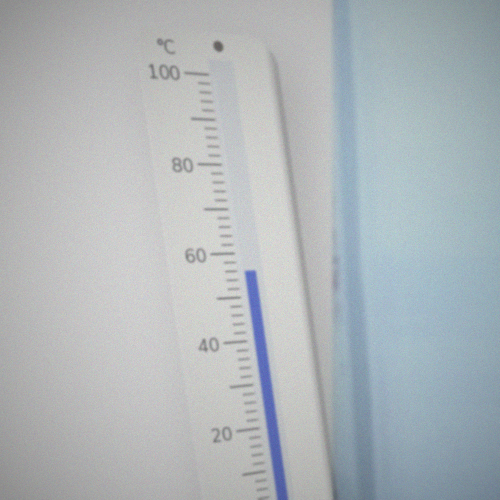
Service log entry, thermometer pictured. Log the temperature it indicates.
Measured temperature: 56 °C
